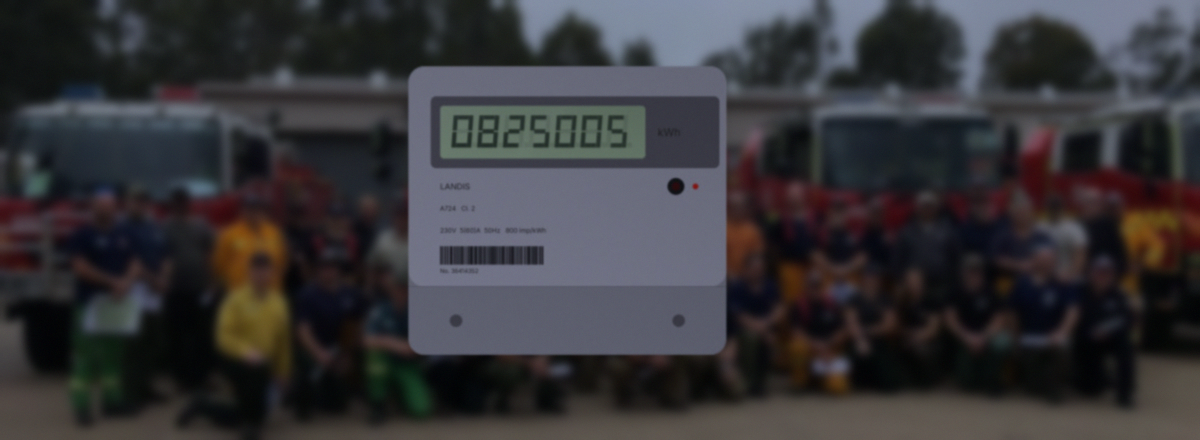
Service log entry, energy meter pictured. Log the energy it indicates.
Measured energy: 825005 kWh
